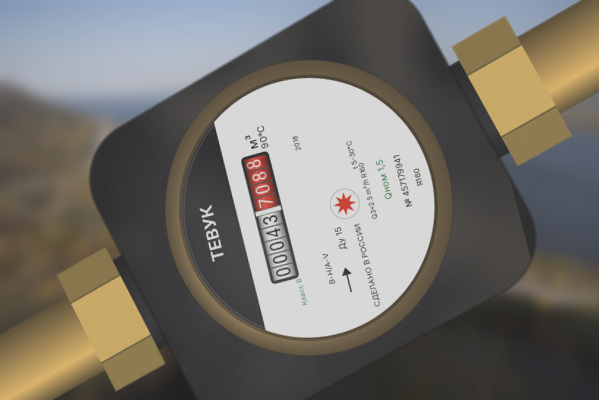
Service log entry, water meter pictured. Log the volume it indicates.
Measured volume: 43.7088 m³
